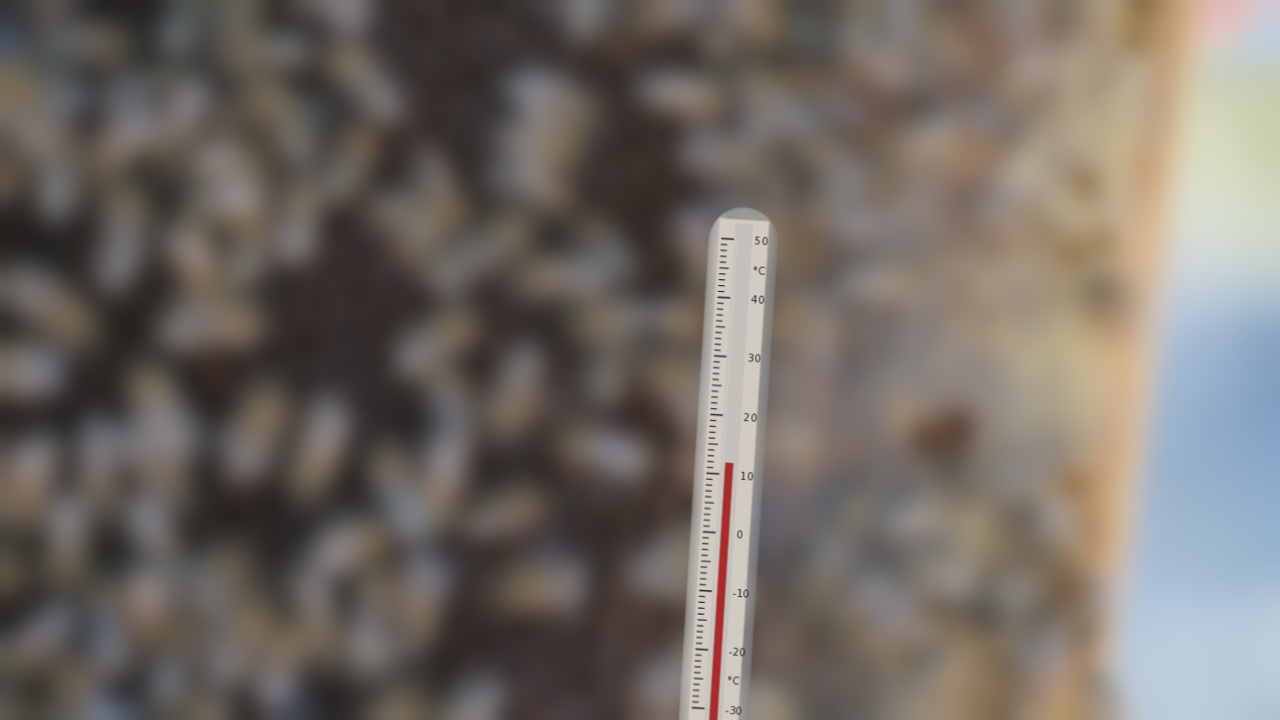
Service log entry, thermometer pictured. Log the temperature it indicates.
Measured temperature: 12 °C
